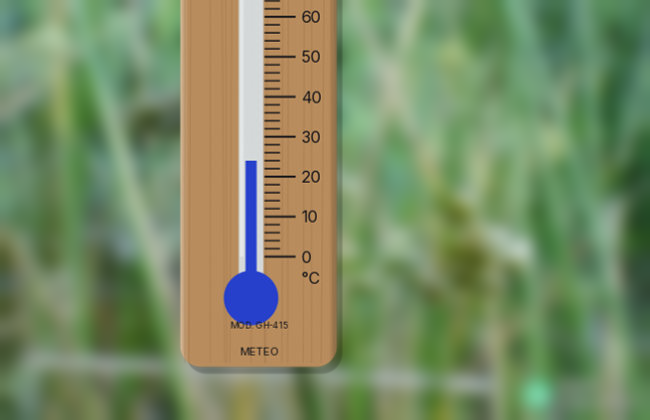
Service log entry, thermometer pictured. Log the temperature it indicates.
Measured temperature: 24 °C
